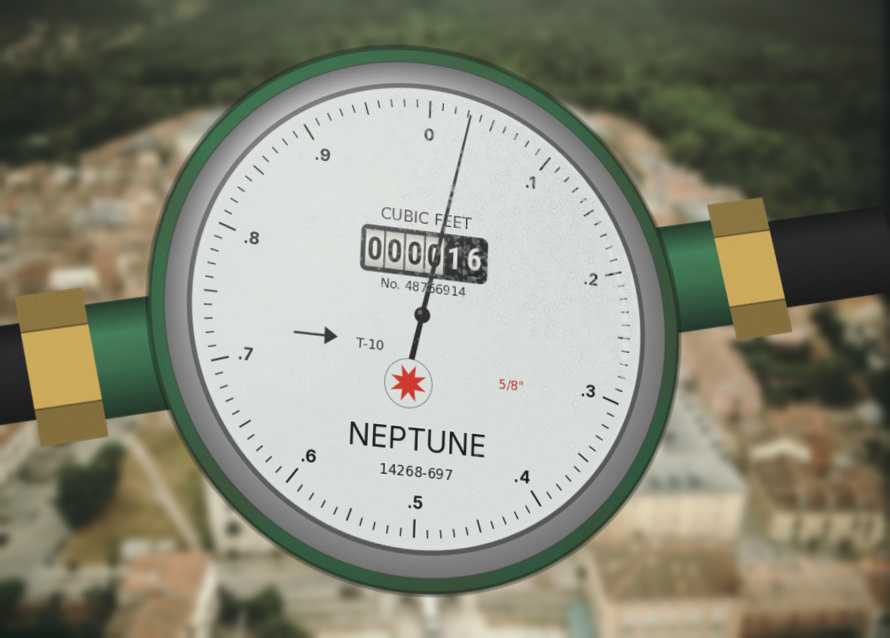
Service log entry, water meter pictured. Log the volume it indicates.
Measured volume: 16.03 ft³
